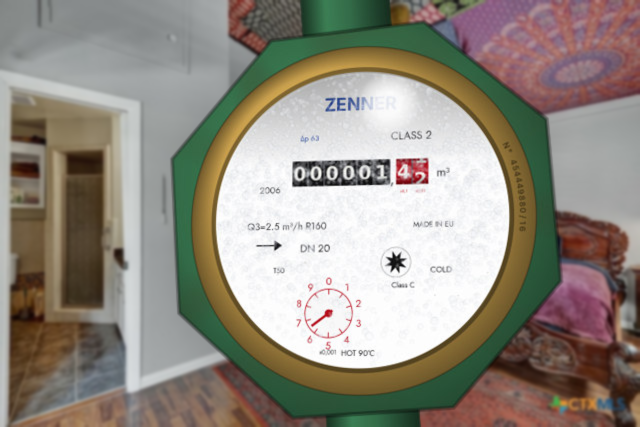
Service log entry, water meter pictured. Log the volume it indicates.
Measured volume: 1.416 m³
